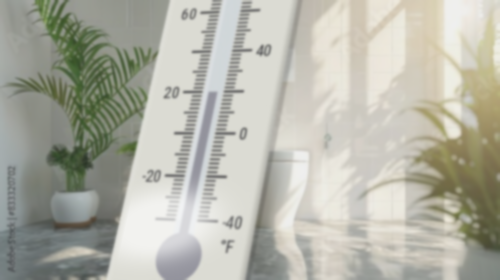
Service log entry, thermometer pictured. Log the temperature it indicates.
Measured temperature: 20 °F
